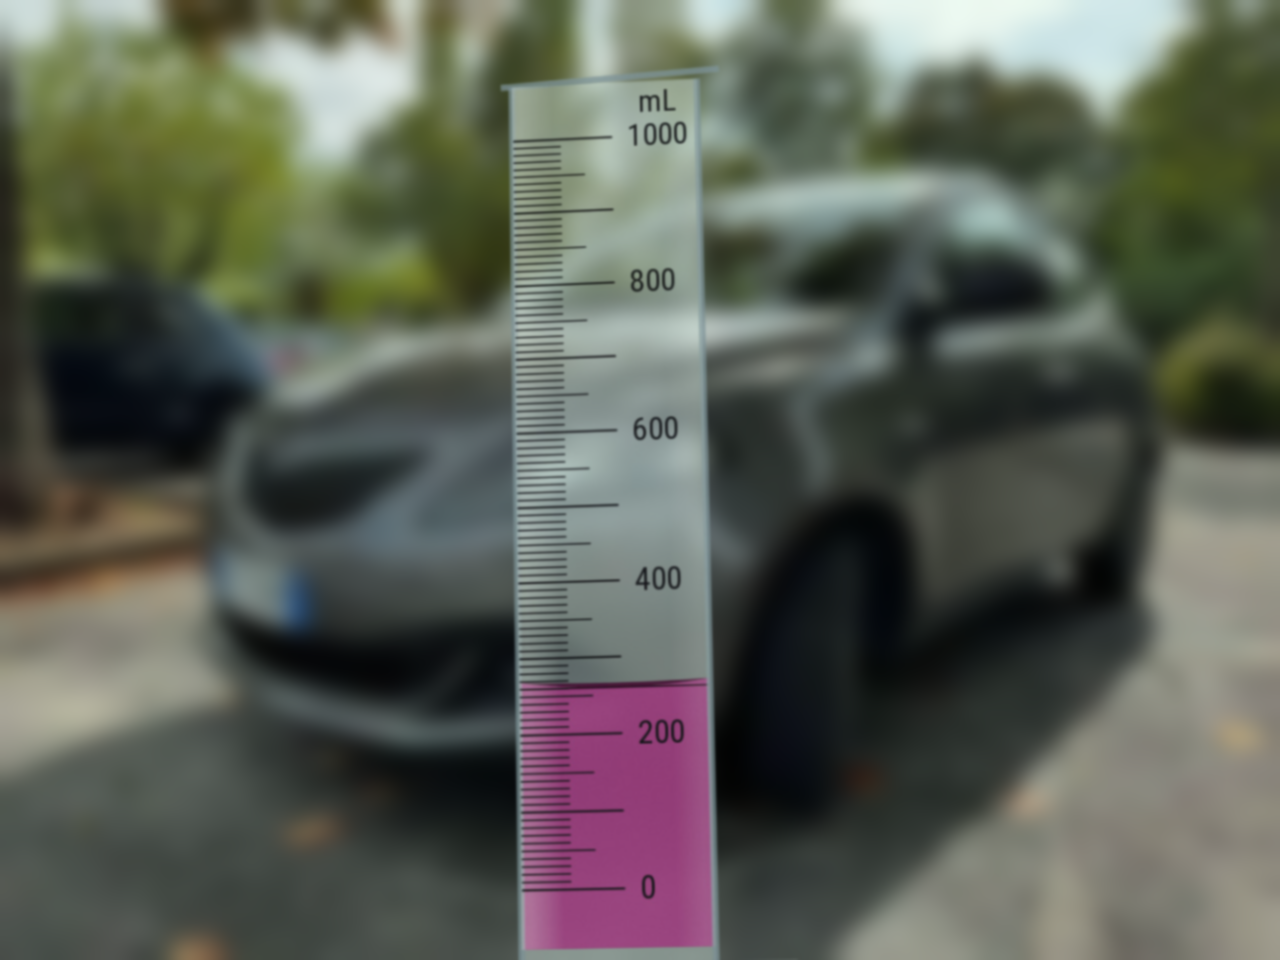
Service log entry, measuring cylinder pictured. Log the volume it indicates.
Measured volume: 260 mL
